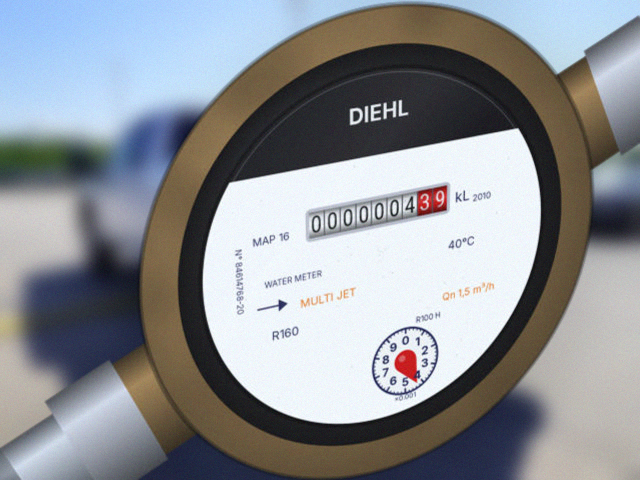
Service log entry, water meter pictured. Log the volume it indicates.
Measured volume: 4.394 kL
